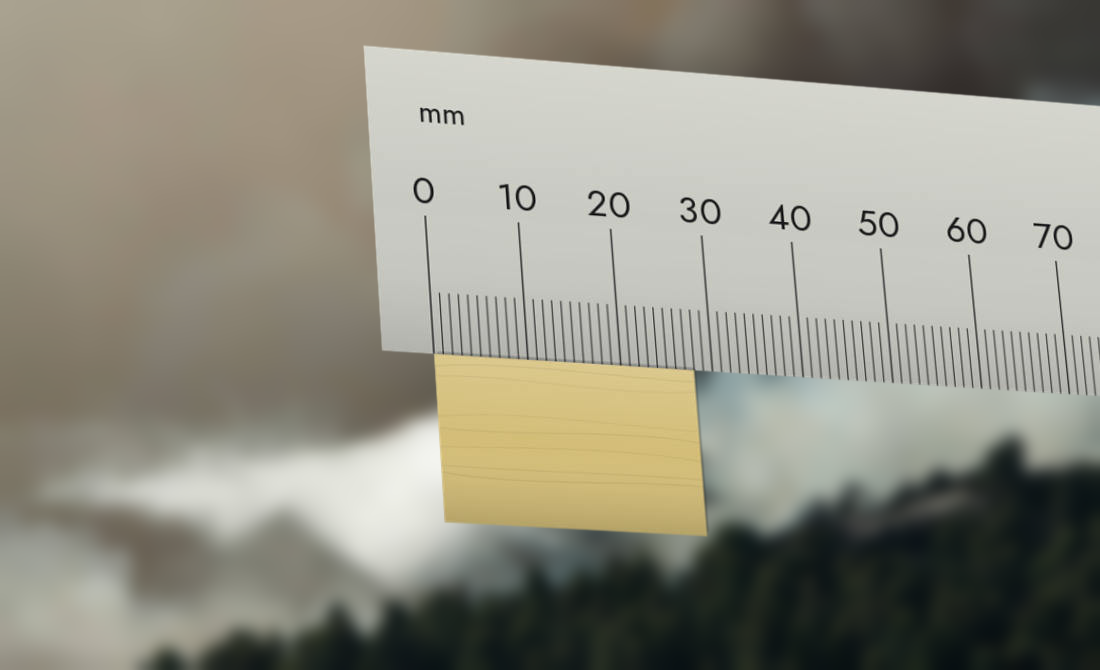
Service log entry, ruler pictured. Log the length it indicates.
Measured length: 28 mm
